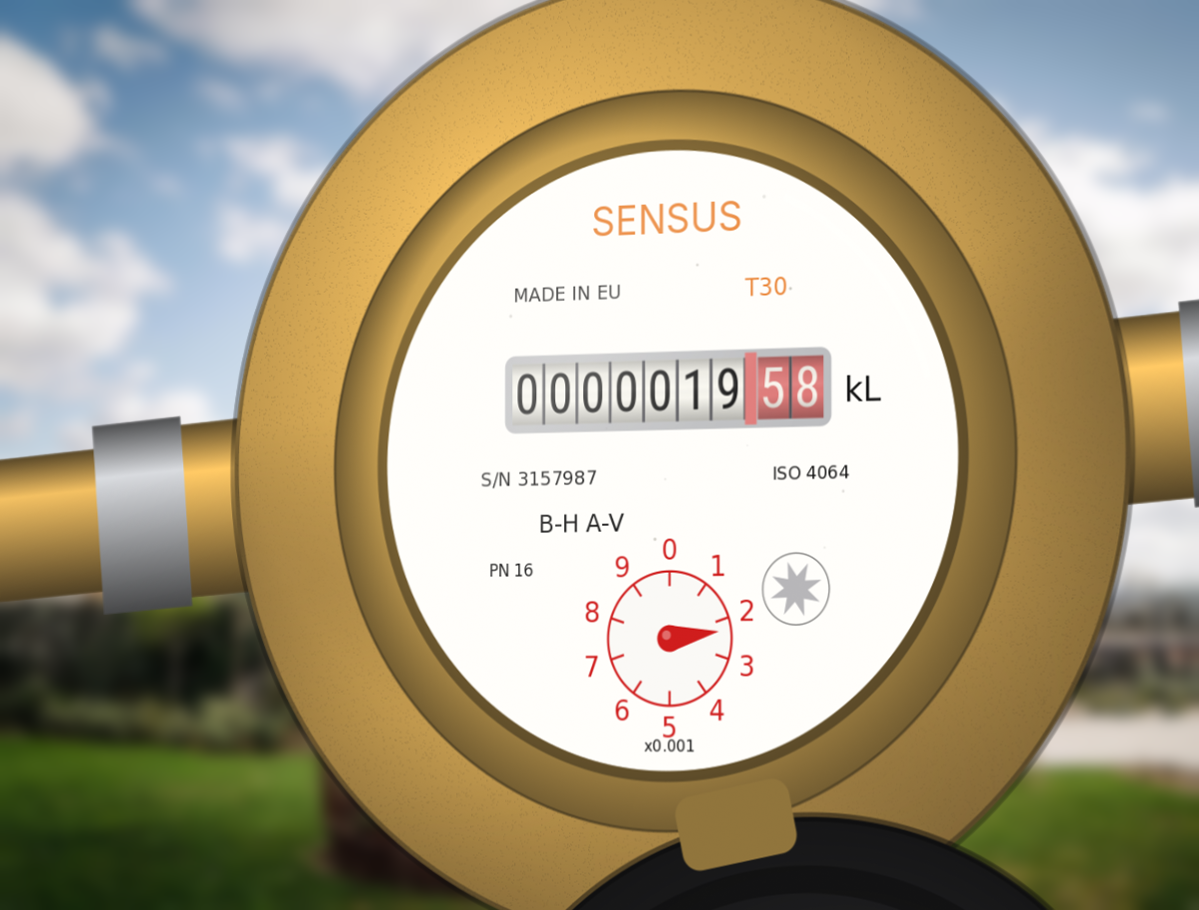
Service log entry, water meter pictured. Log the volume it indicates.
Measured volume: 19.582 kL
